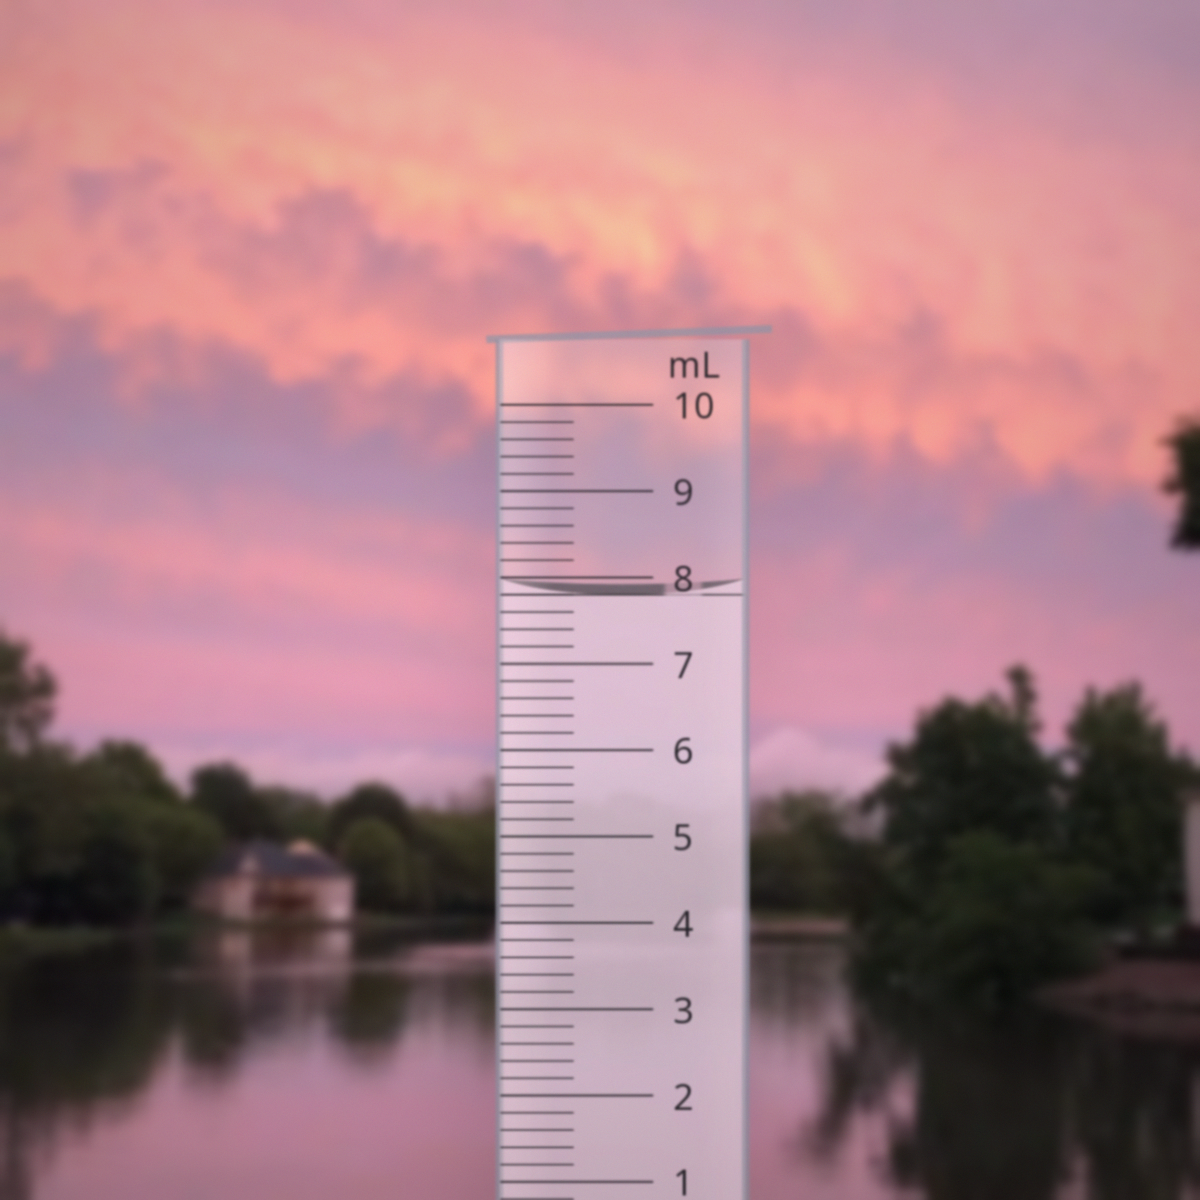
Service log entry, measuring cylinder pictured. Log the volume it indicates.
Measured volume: 7.8 mL
